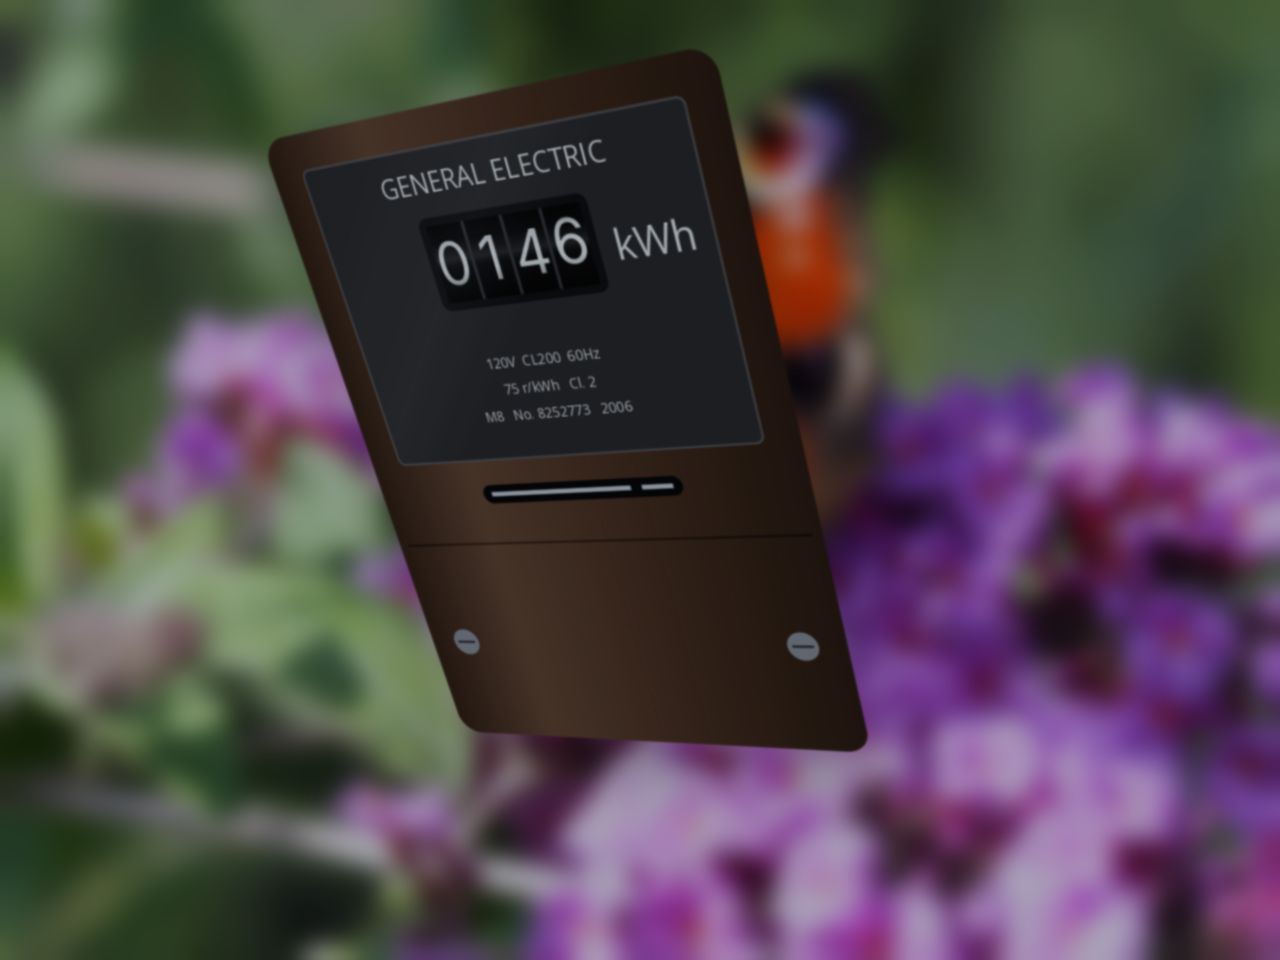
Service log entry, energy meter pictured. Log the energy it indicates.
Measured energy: 146 kWh
